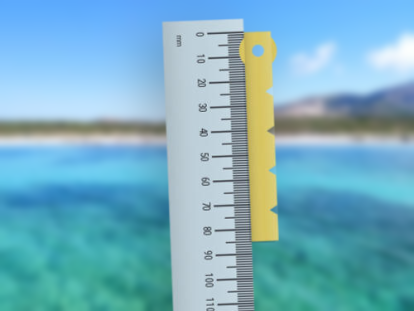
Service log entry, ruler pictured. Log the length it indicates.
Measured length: 85 mm
